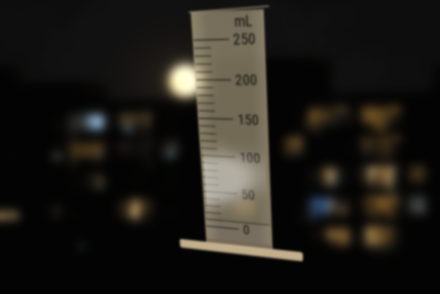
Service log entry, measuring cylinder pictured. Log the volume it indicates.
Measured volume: 10 mL
